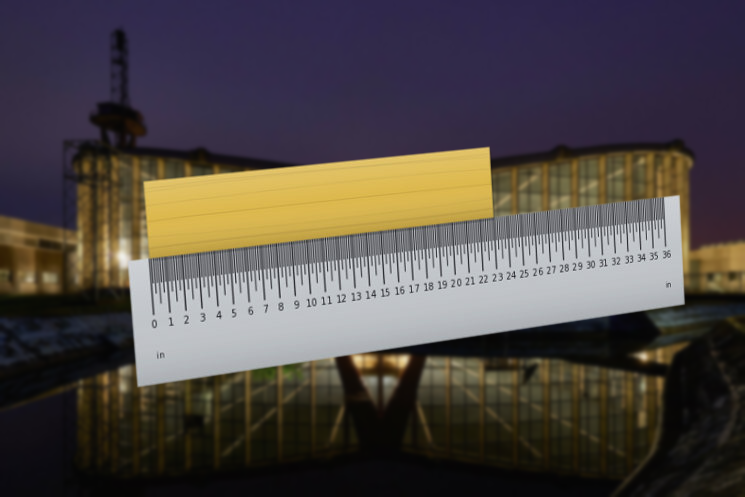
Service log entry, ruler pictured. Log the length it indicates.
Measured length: 23 in
